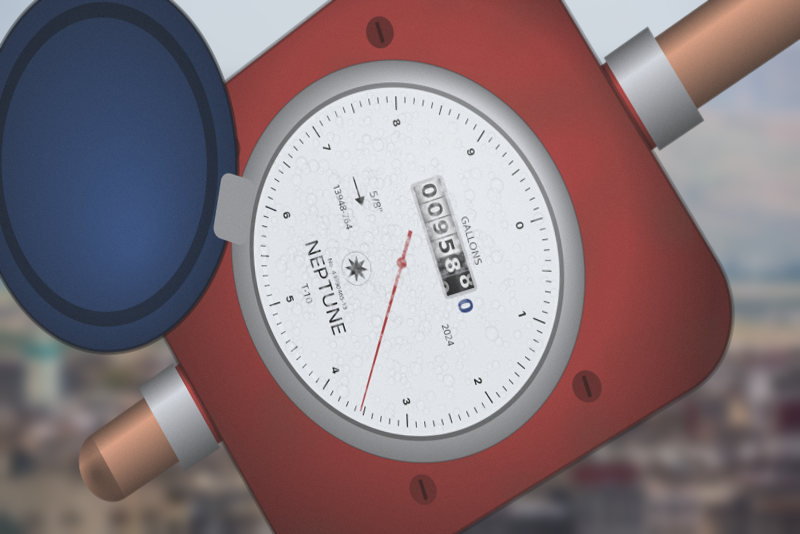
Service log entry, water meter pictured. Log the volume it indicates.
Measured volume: 95883.5 gal
